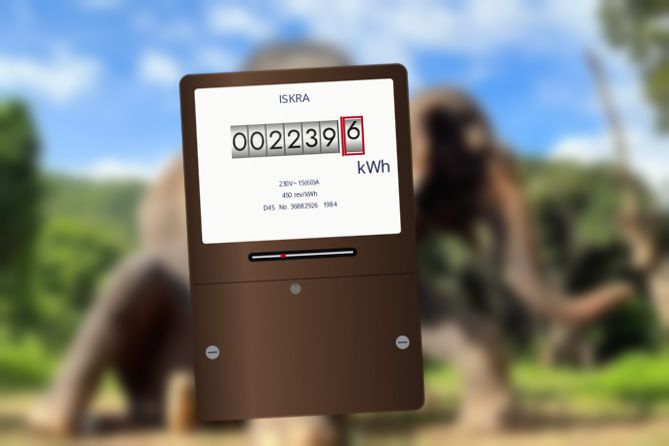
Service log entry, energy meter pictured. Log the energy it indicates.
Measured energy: 2239.6 kWh
